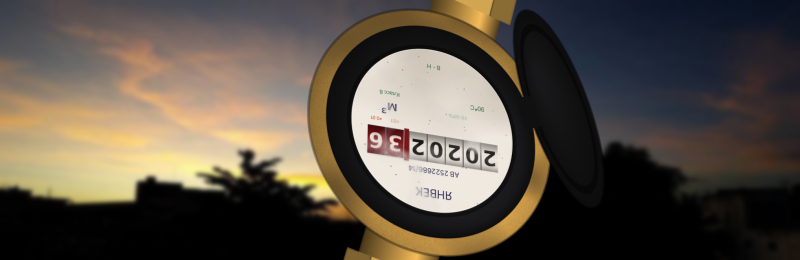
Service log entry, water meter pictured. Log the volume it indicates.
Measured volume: 20202.36 m³
